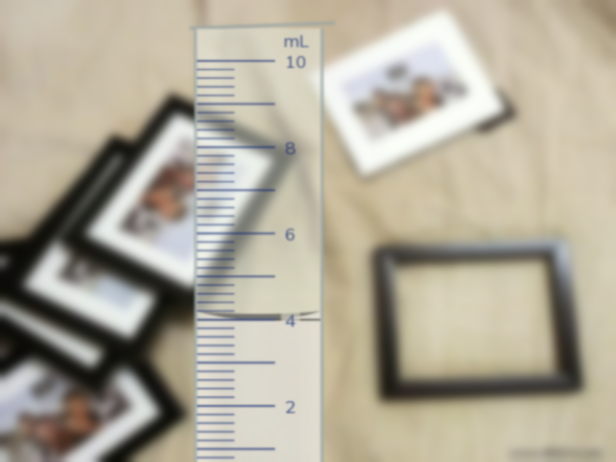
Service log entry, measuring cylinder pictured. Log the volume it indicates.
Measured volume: 4 mL
